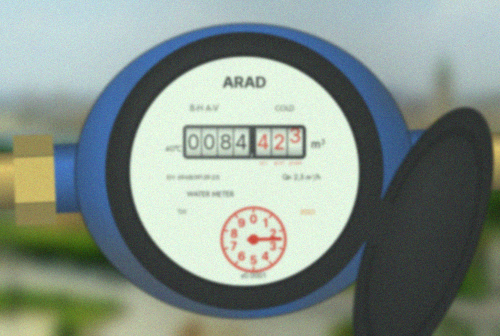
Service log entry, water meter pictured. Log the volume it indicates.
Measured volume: 84.4232 m³
